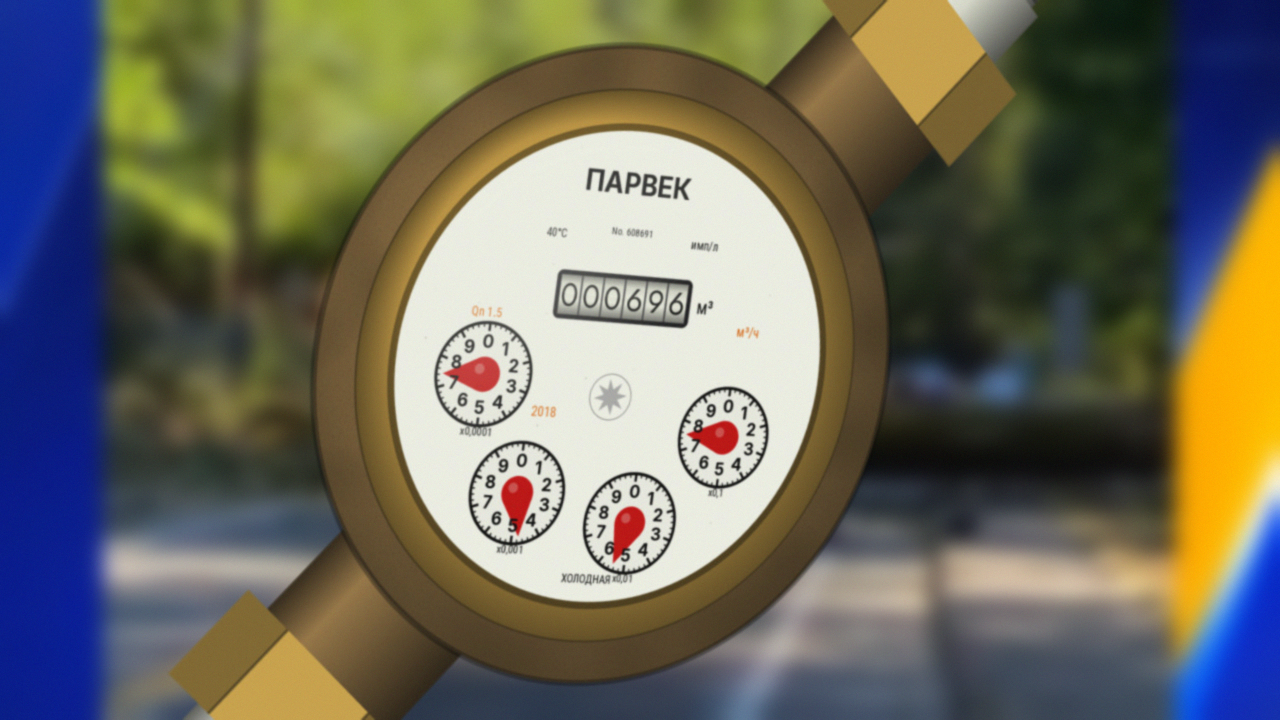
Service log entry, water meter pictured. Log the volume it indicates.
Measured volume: 696.7547 m³
